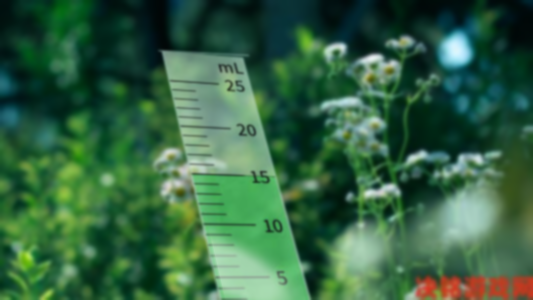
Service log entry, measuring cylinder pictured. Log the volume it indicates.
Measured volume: 15 mL
